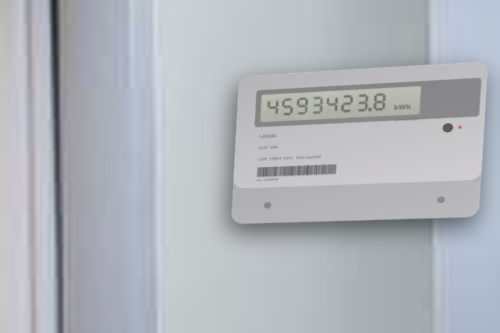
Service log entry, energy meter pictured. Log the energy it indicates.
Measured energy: 4593423.8 kWh
